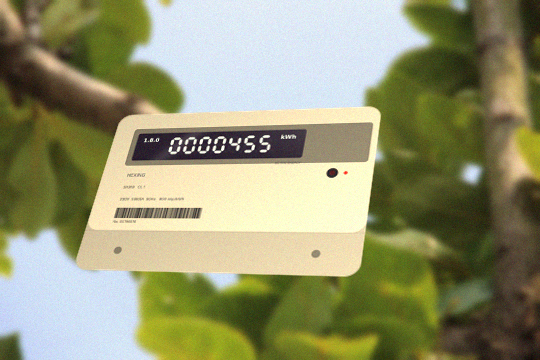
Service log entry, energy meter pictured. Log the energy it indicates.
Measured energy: 455 kWh
